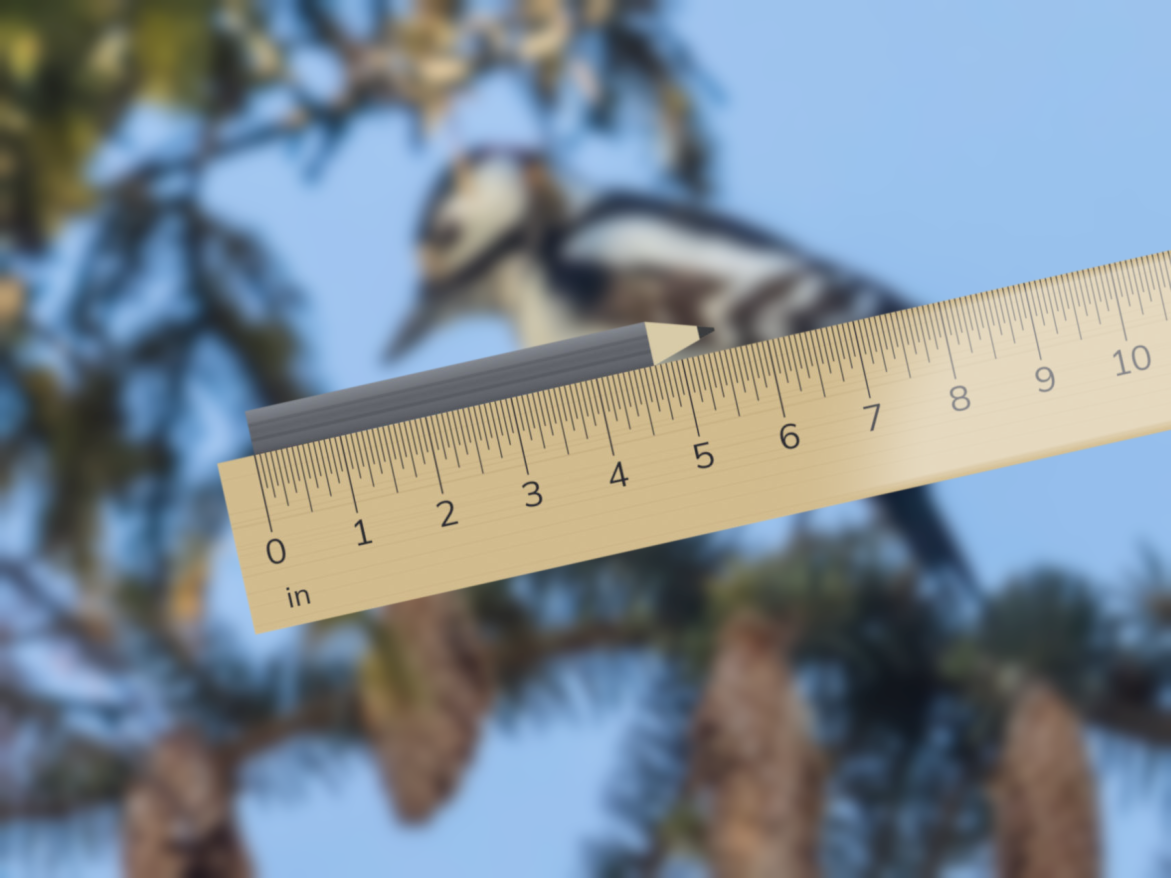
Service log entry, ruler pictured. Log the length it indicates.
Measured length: 5.4375 in
